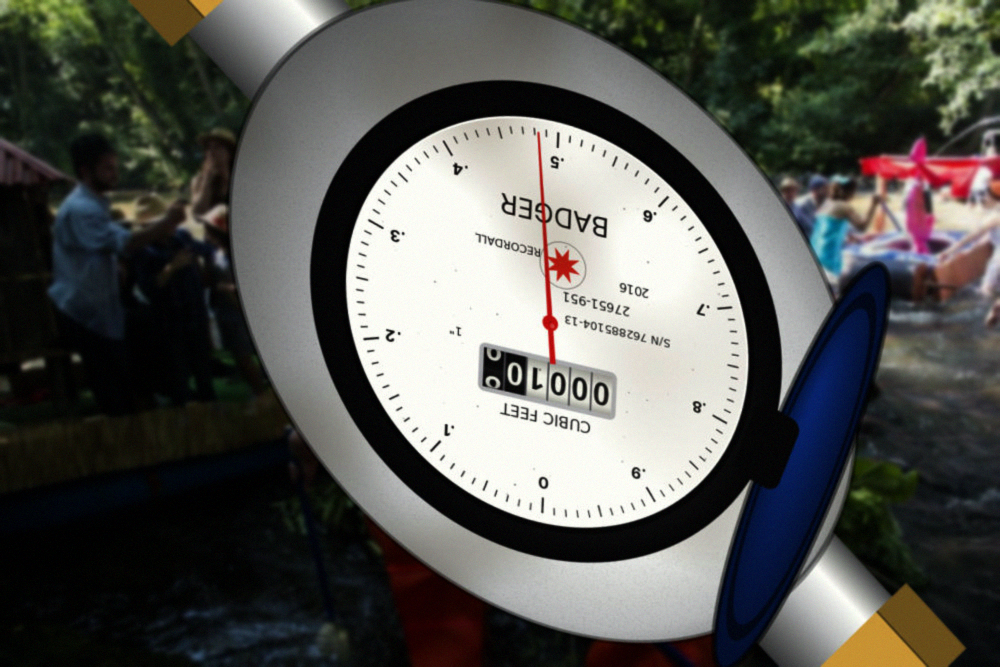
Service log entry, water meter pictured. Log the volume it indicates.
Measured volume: 108.48 ft³
